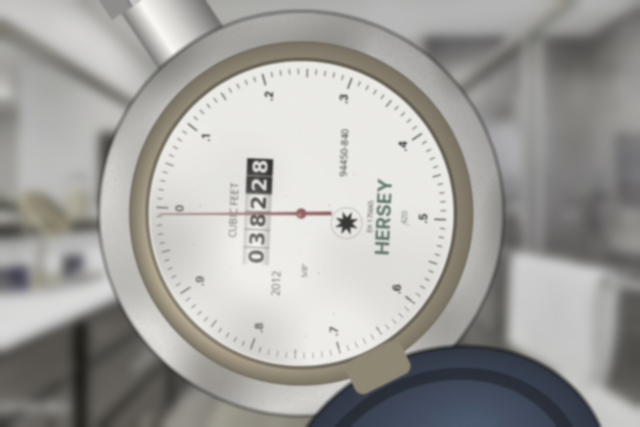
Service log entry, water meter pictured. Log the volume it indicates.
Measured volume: 38227.99 ft³
